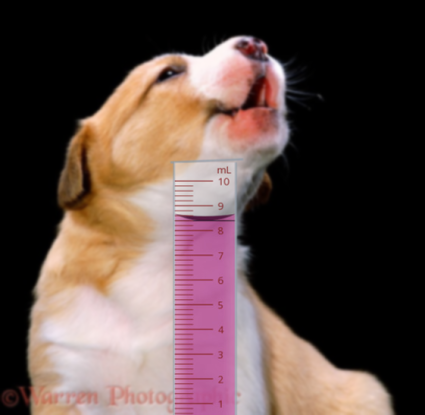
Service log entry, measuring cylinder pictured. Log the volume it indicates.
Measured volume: 8.4 mL
